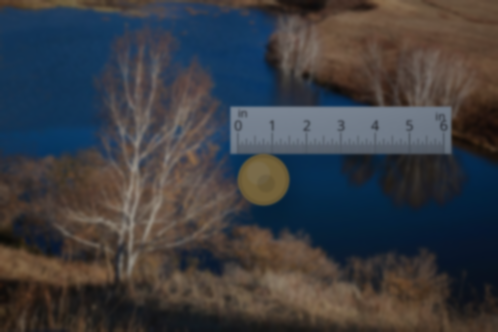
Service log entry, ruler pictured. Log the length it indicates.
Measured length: 1.5 in
